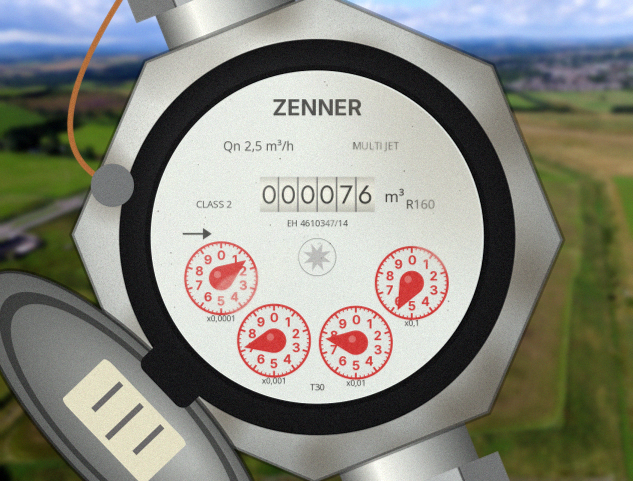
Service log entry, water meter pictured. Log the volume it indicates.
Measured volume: 76.5771 m³
